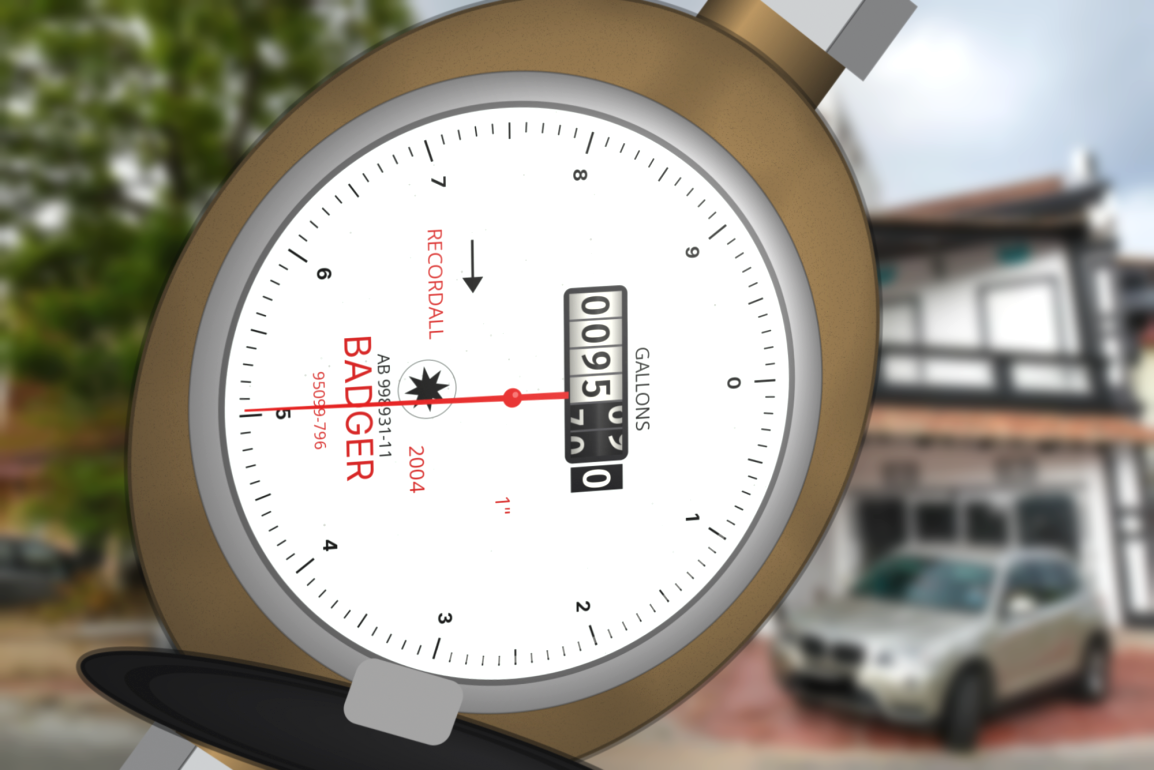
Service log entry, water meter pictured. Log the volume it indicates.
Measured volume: 95695.0 gal
